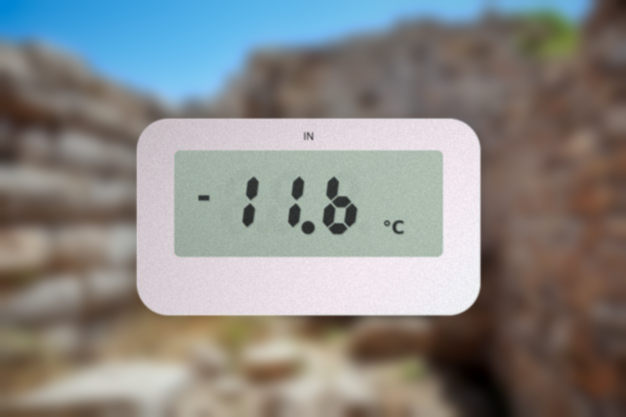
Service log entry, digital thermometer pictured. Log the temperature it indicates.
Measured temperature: -11.6 °C
